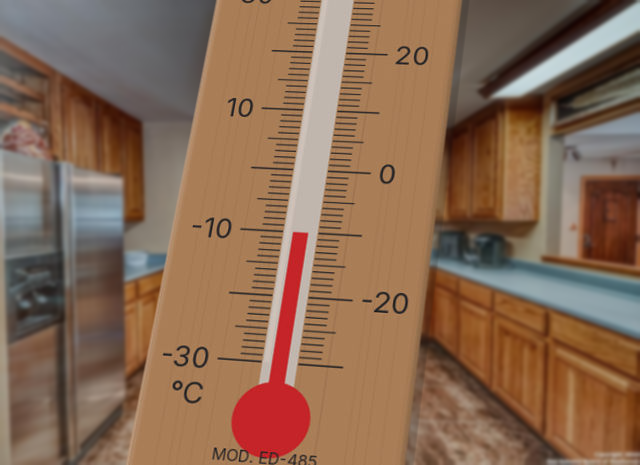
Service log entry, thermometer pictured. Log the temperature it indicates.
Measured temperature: -10 °C
